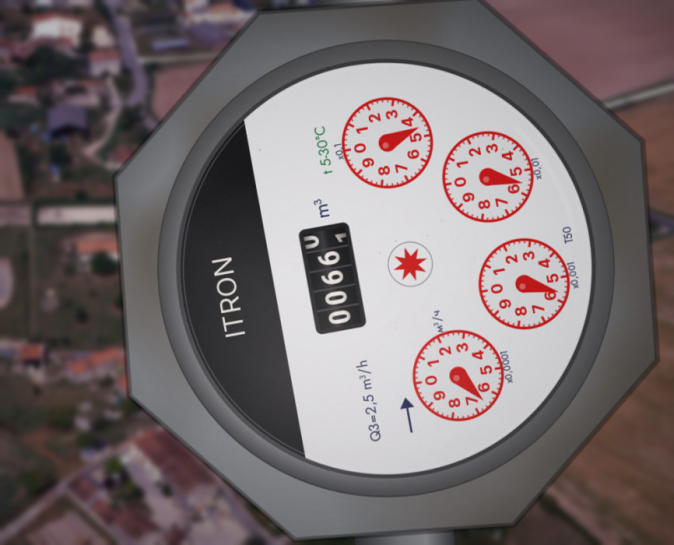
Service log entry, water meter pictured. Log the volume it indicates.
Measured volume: 660.4556 m³
